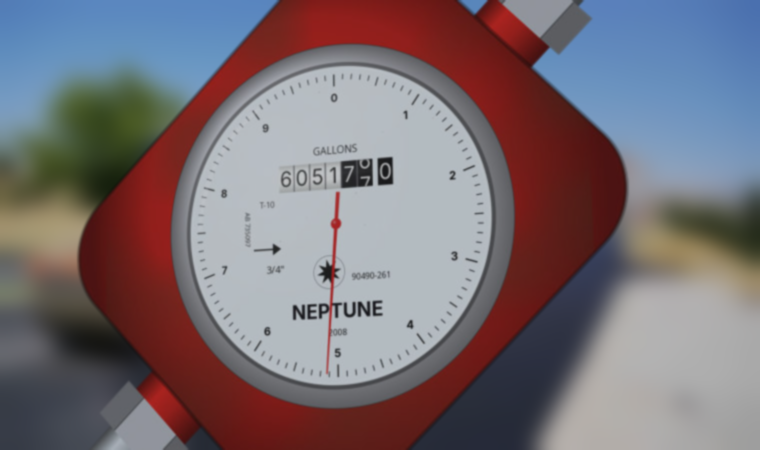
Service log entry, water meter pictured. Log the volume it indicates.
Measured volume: 6051765.1 gal
